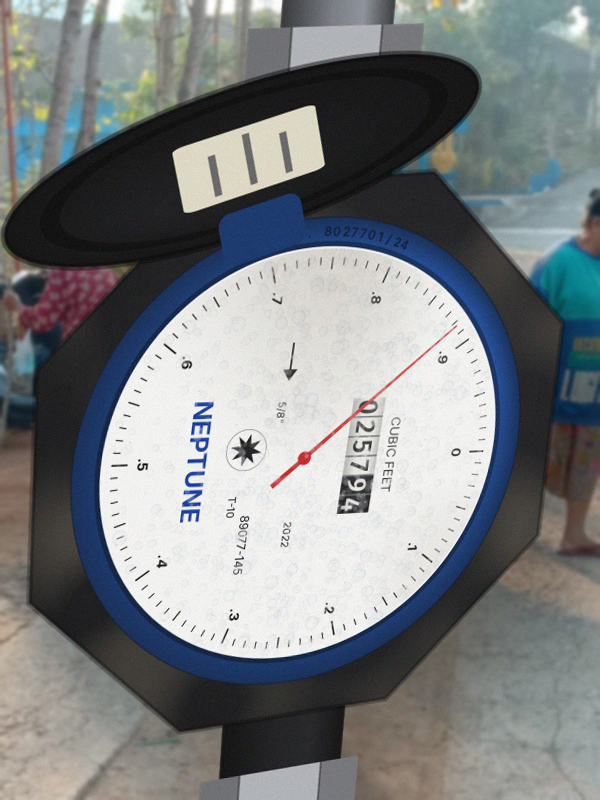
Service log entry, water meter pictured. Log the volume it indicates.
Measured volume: 25793.88 ft³
